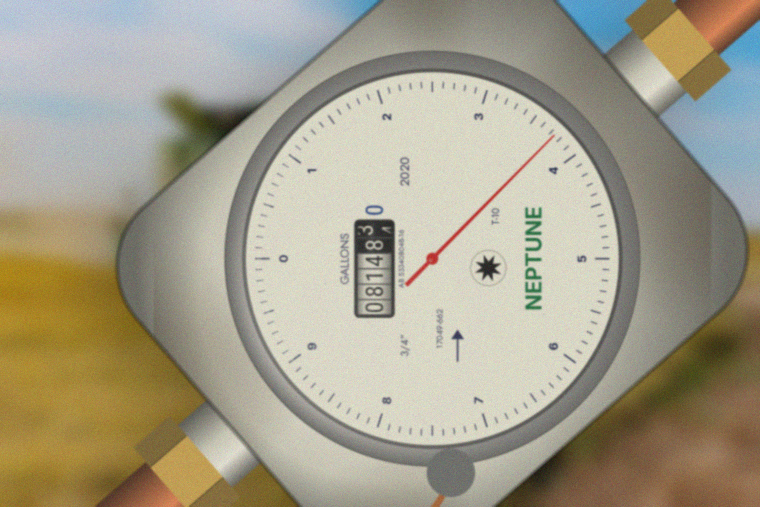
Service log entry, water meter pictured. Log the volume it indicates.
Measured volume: 814833.7 gal
